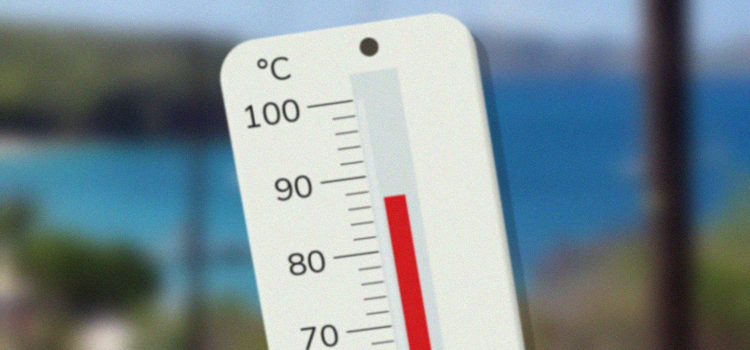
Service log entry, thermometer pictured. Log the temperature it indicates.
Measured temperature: 87 °C
